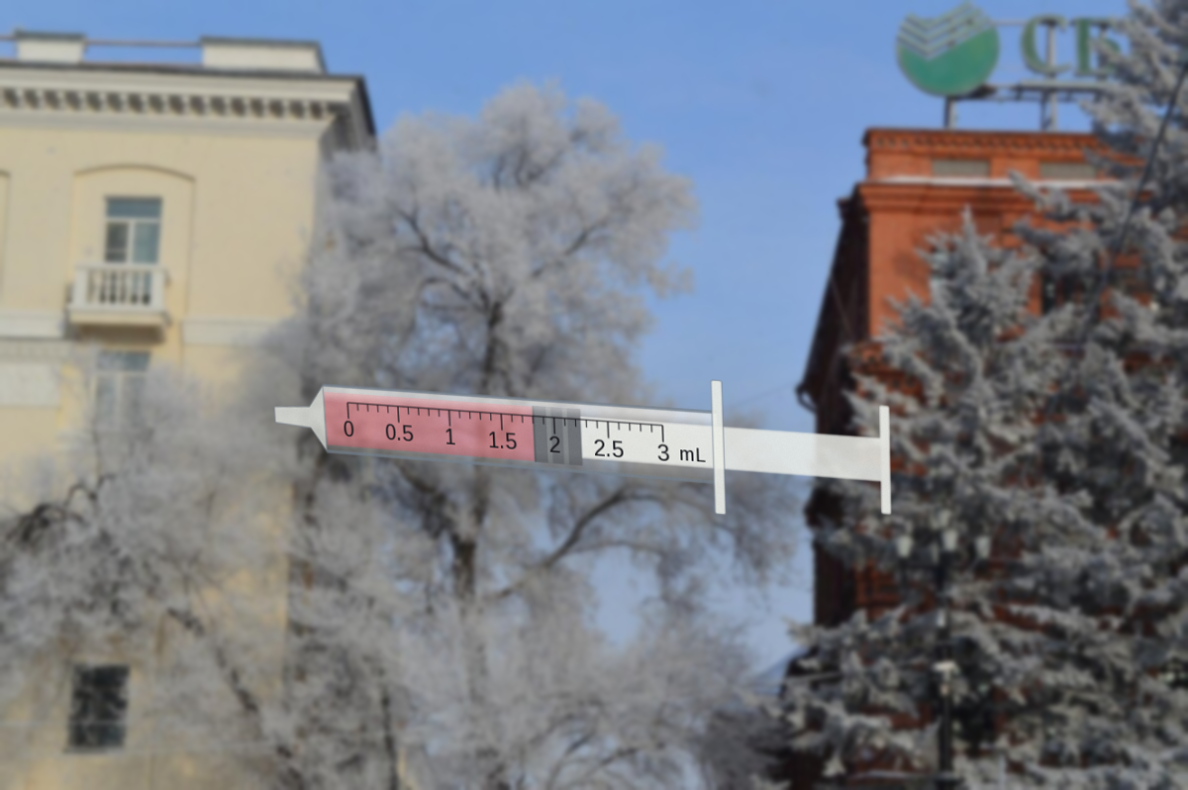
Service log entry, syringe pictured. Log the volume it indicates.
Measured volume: 1.8 mL
